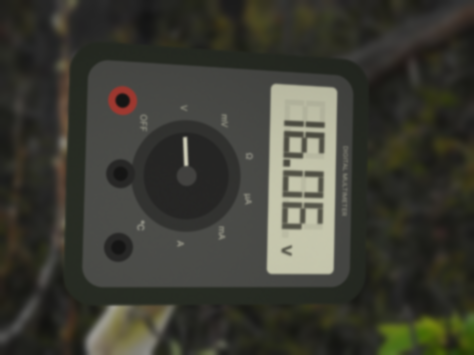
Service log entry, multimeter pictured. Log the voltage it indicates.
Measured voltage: 16.06 V
